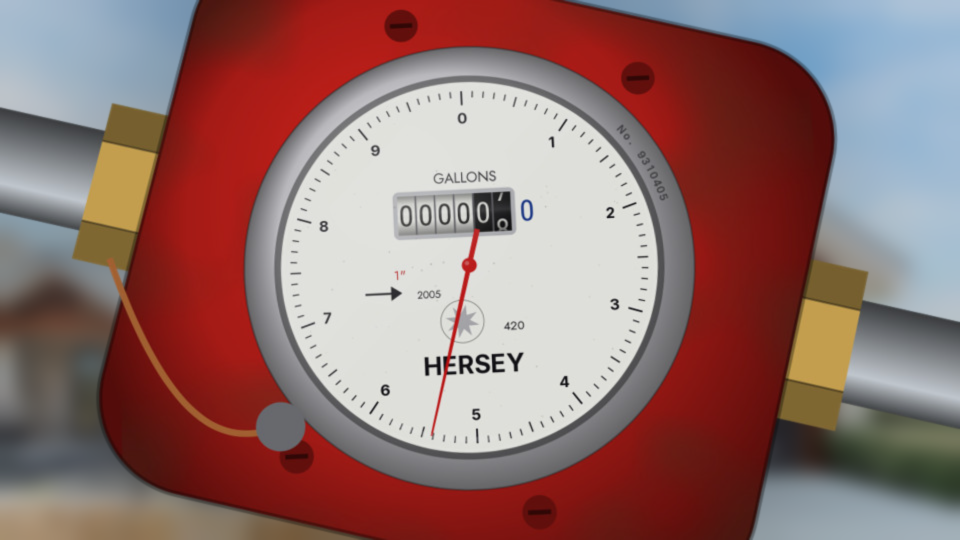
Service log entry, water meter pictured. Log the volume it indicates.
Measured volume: 75.4 gal
